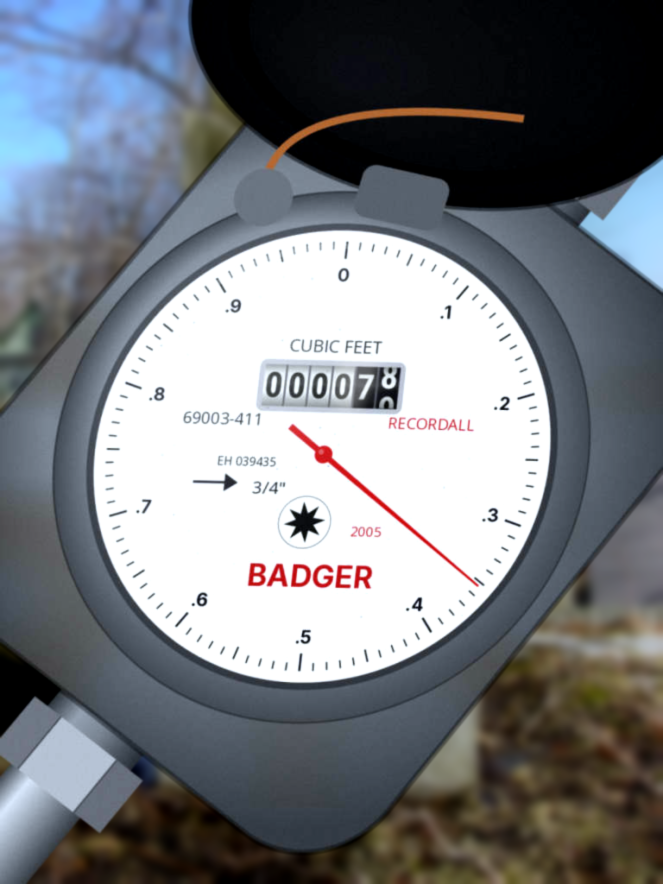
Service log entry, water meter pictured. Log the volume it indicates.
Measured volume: 78.35 ft³
